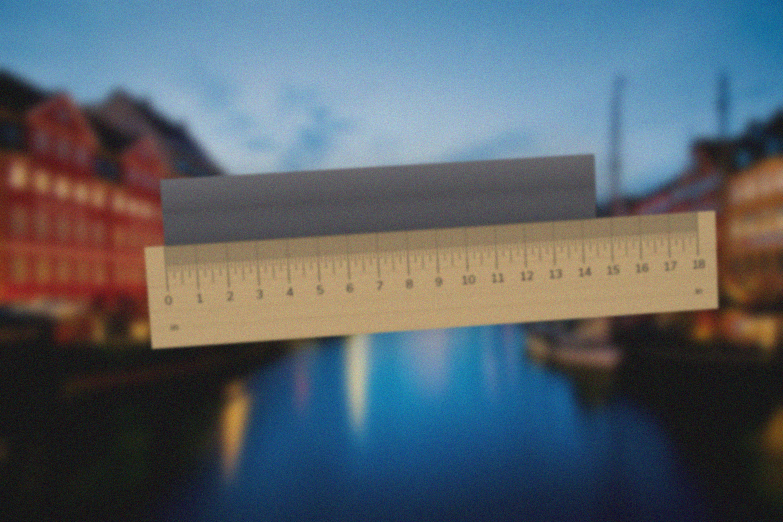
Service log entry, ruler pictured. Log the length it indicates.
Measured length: 14.5 in
